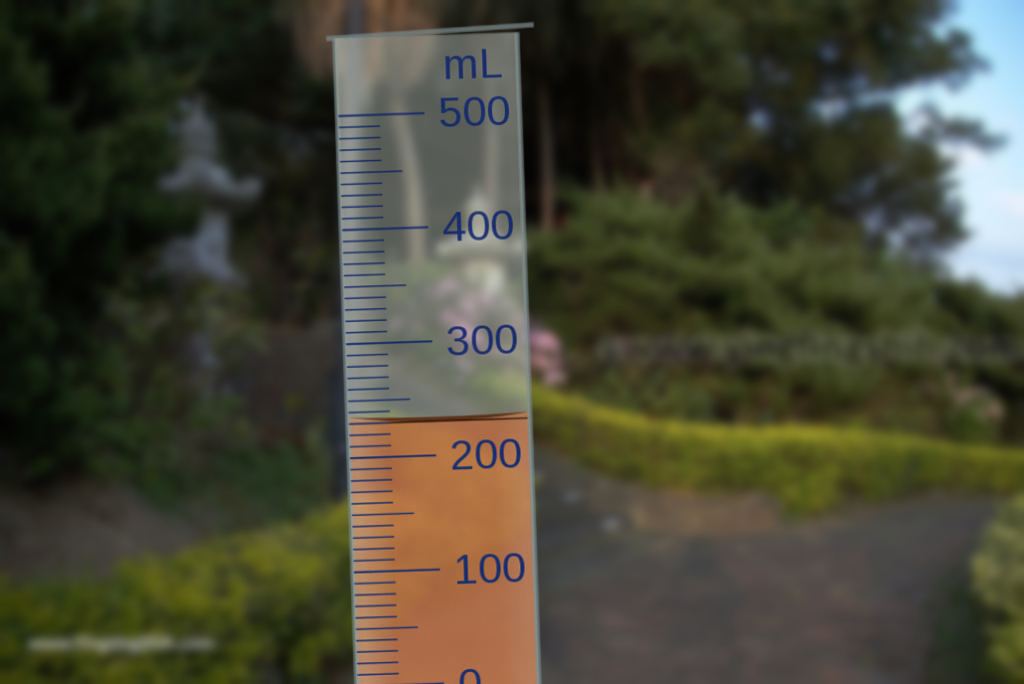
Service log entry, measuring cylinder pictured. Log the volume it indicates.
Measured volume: 230 mL
